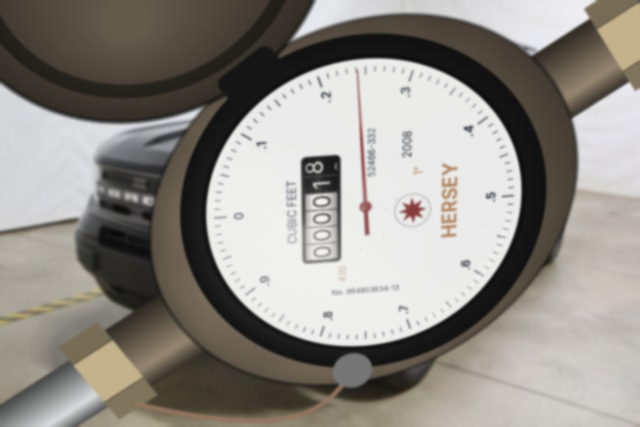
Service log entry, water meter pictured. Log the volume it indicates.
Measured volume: 18.24 ft³
